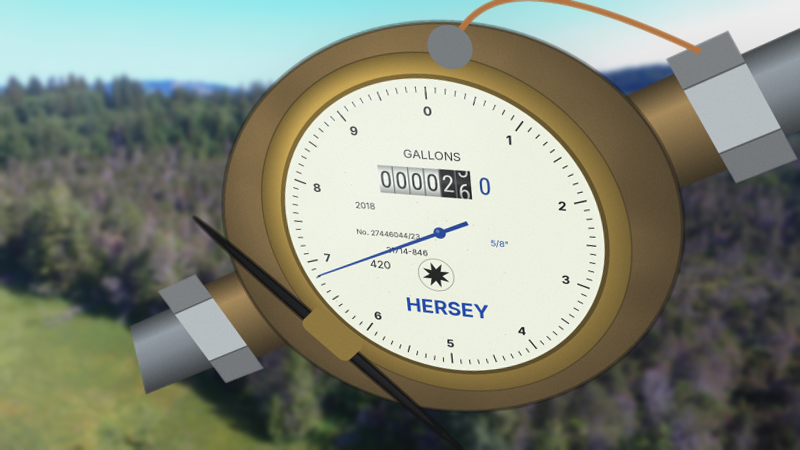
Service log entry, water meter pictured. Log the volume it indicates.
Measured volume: 256.8 gal
